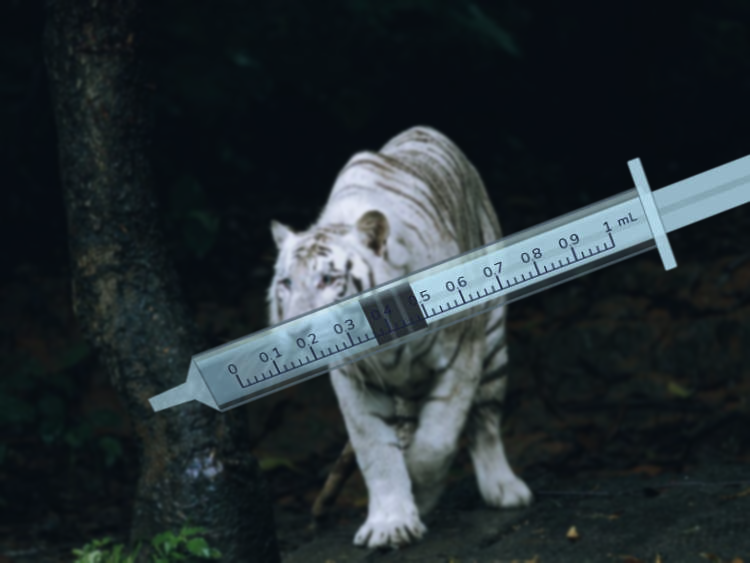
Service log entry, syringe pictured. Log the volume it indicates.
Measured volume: 0.36 mL
